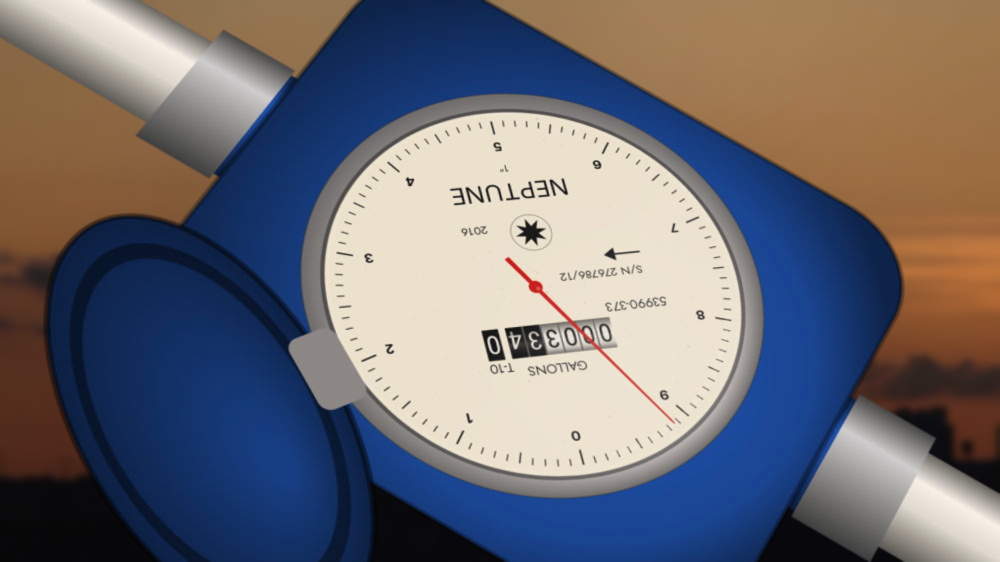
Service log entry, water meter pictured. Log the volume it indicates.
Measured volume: 3339.1 gal
